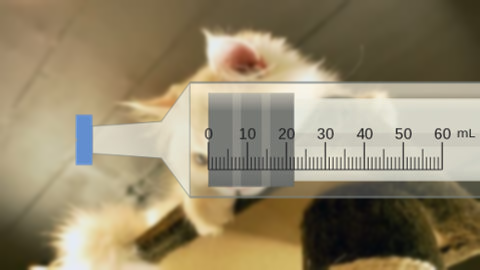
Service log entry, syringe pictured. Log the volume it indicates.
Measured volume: 0 mL
